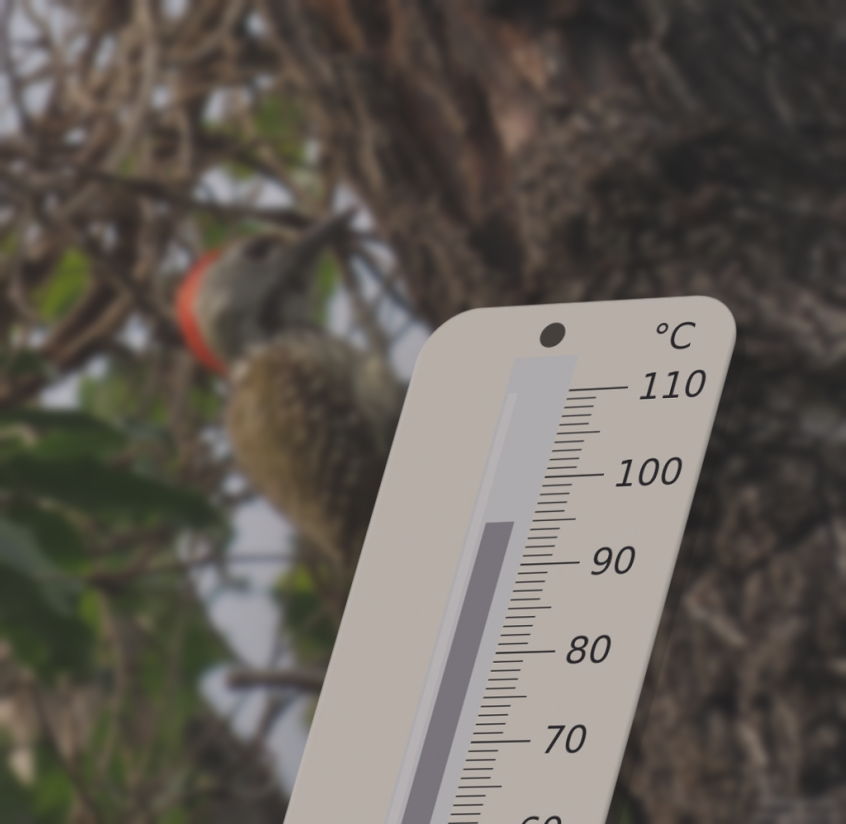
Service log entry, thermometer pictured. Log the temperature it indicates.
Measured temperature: 95 °C
